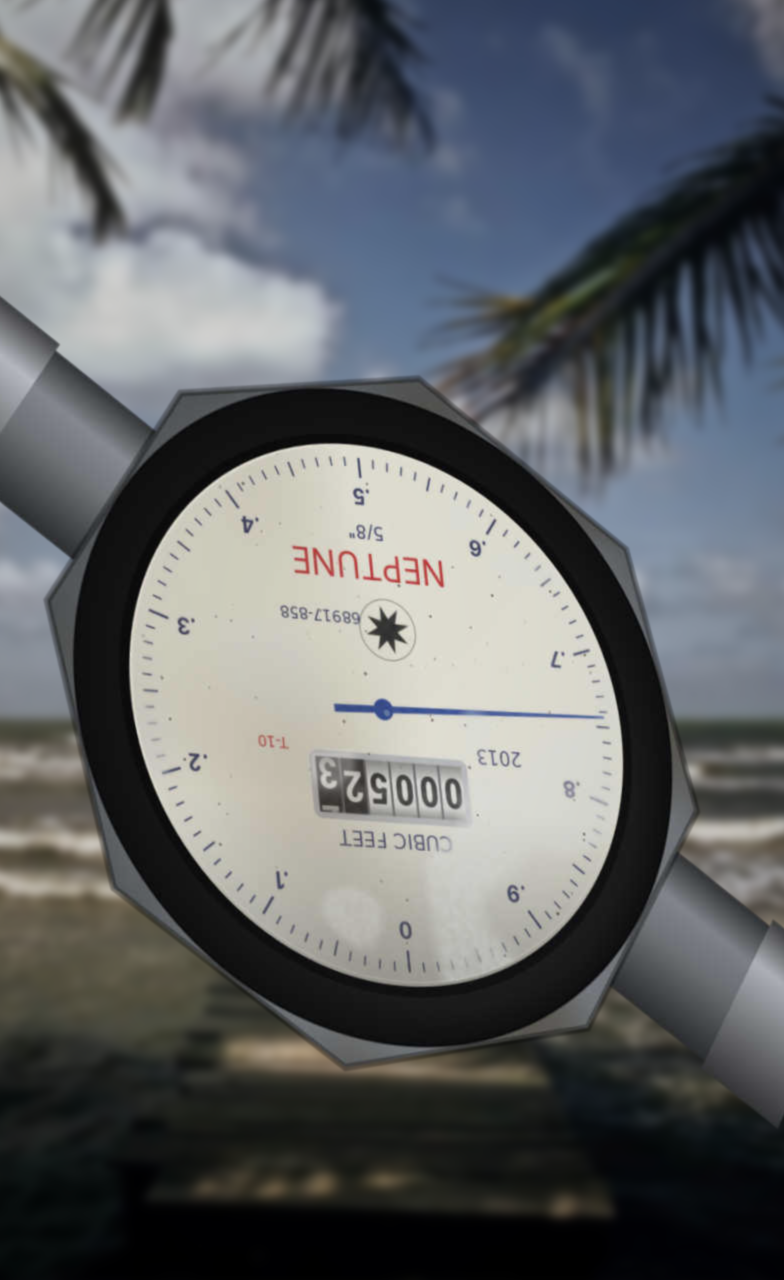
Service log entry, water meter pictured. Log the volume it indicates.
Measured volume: 522.74 ft³
